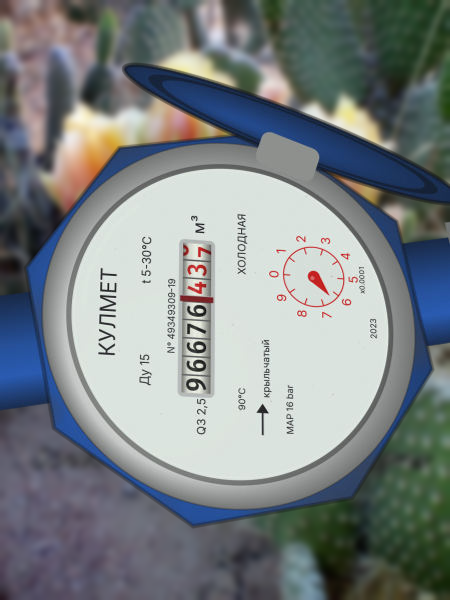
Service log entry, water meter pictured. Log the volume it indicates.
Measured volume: 96676.4366 m³
